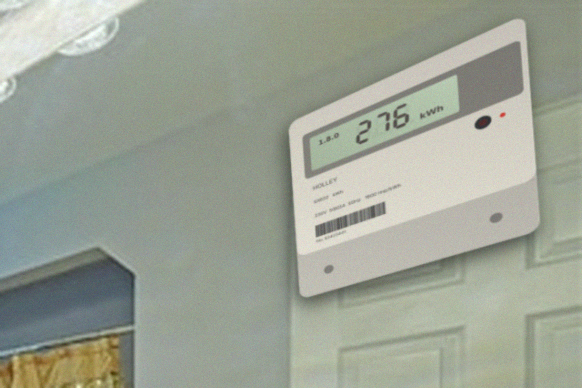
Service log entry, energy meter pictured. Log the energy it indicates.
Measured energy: 276 kWh
